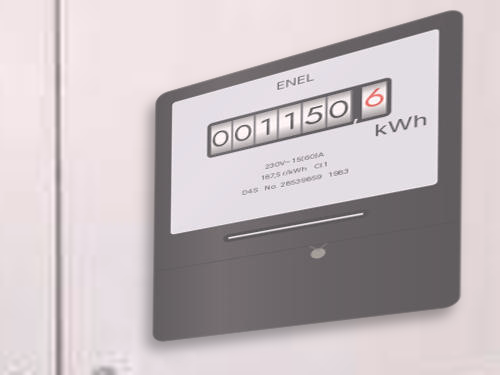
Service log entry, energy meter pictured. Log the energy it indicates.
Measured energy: 1150.6 kWh
